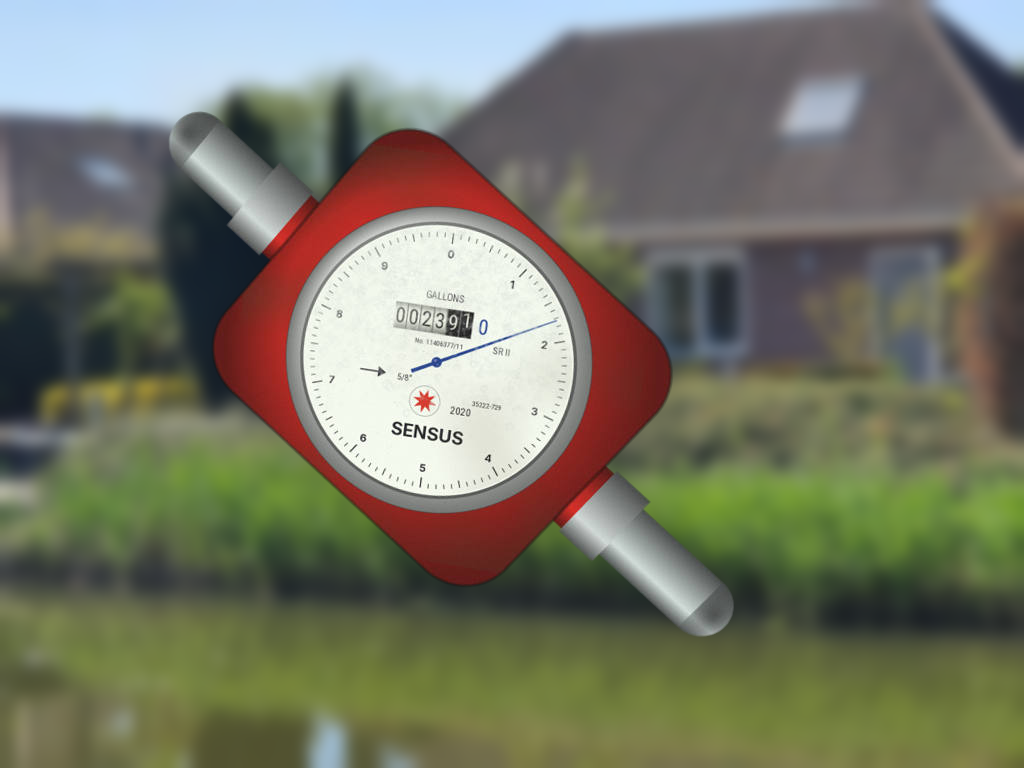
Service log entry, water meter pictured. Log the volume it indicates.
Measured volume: 23911.7 gal
